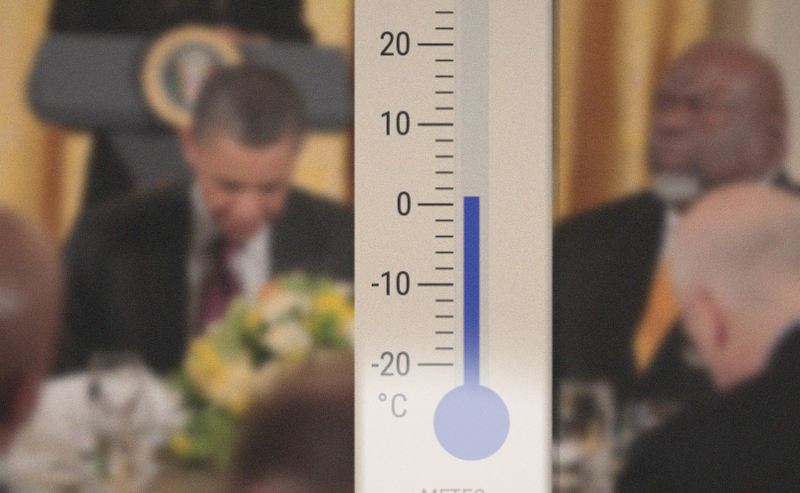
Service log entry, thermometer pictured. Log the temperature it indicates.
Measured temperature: 1 °C
